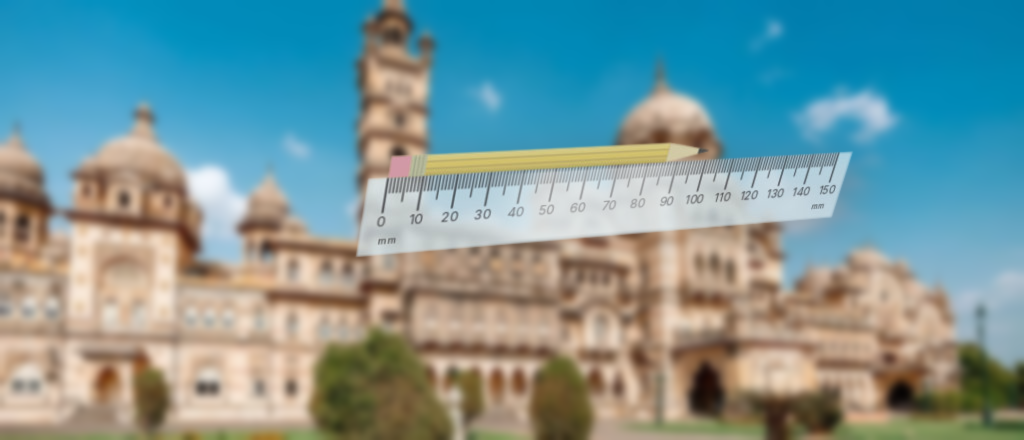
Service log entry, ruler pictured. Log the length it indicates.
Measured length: 100 mm
